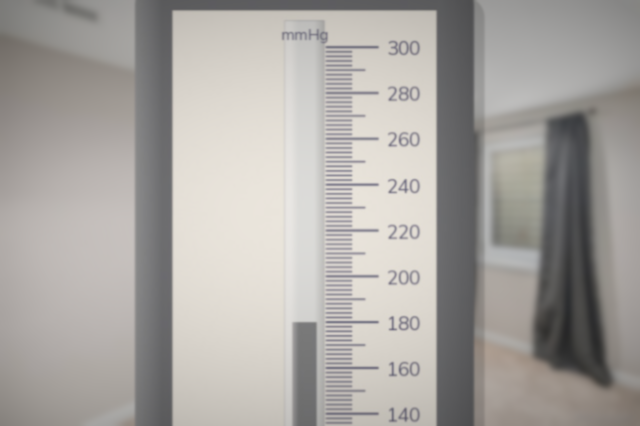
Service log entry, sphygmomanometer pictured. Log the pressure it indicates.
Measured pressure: 180 mmHg
